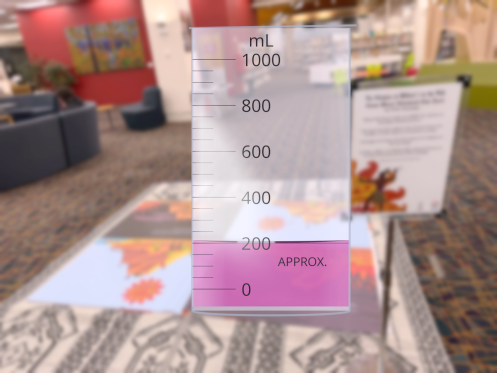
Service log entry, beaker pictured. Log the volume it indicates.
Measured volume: 200 mL
